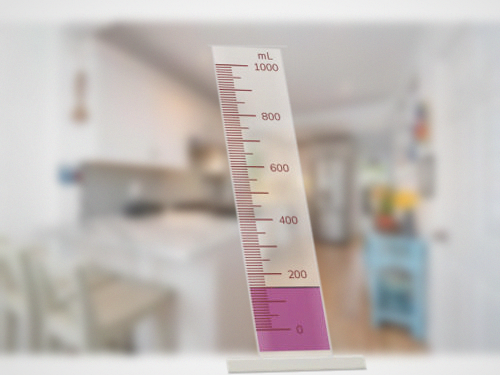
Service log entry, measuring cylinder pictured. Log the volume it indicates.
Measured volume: 150 mL
